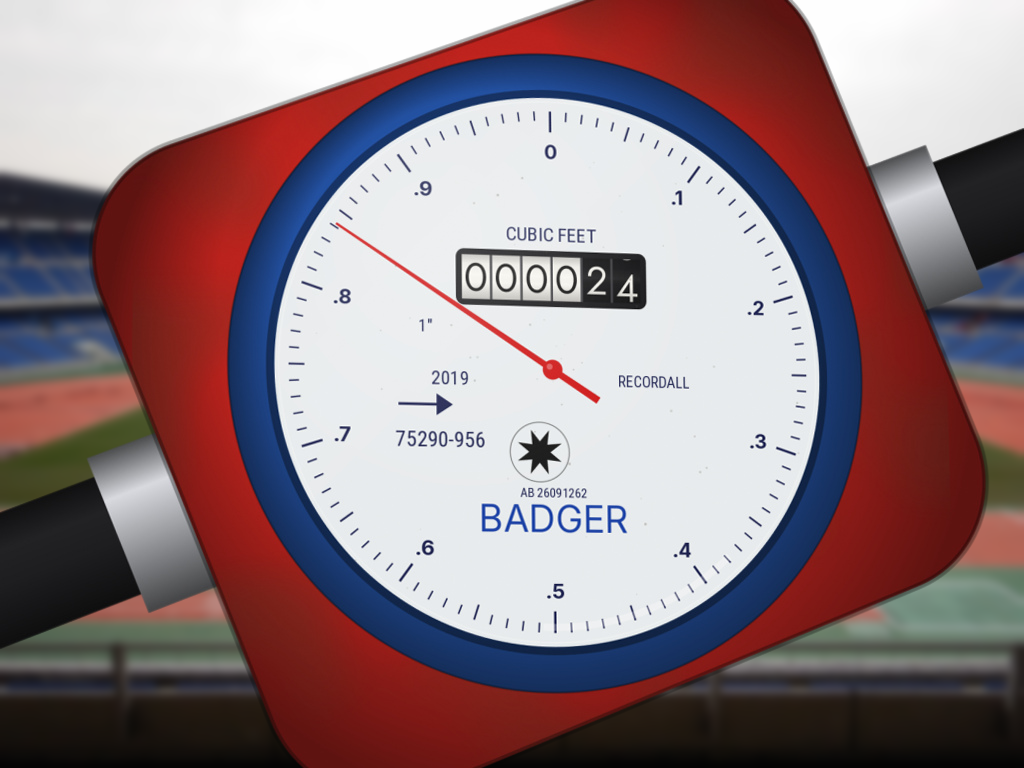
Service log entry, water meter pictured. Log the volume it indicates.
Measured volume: 23.84 ft³
